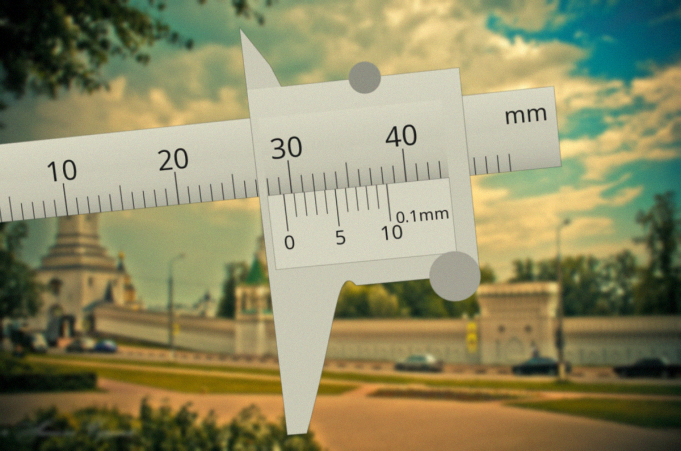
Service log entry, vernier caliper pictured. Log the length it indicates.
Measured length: 29.3 mm
